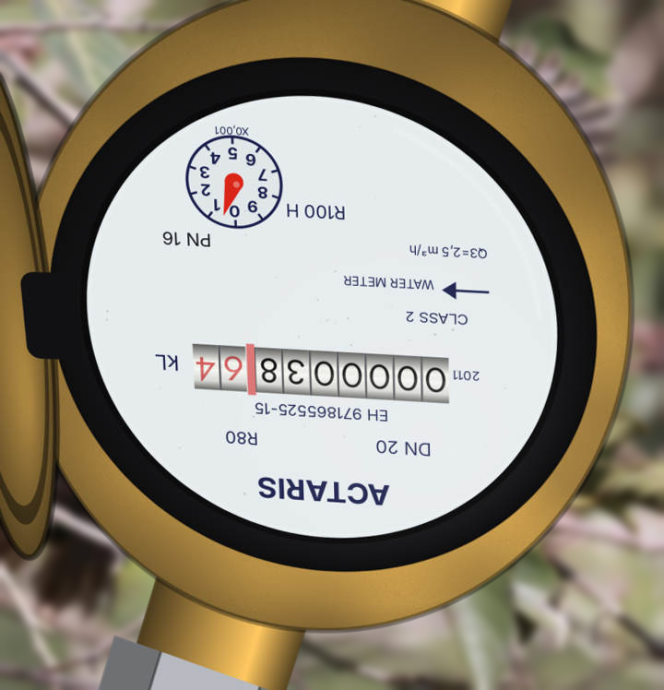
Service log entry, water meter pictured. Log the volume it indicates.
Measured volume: 38.640 kL
